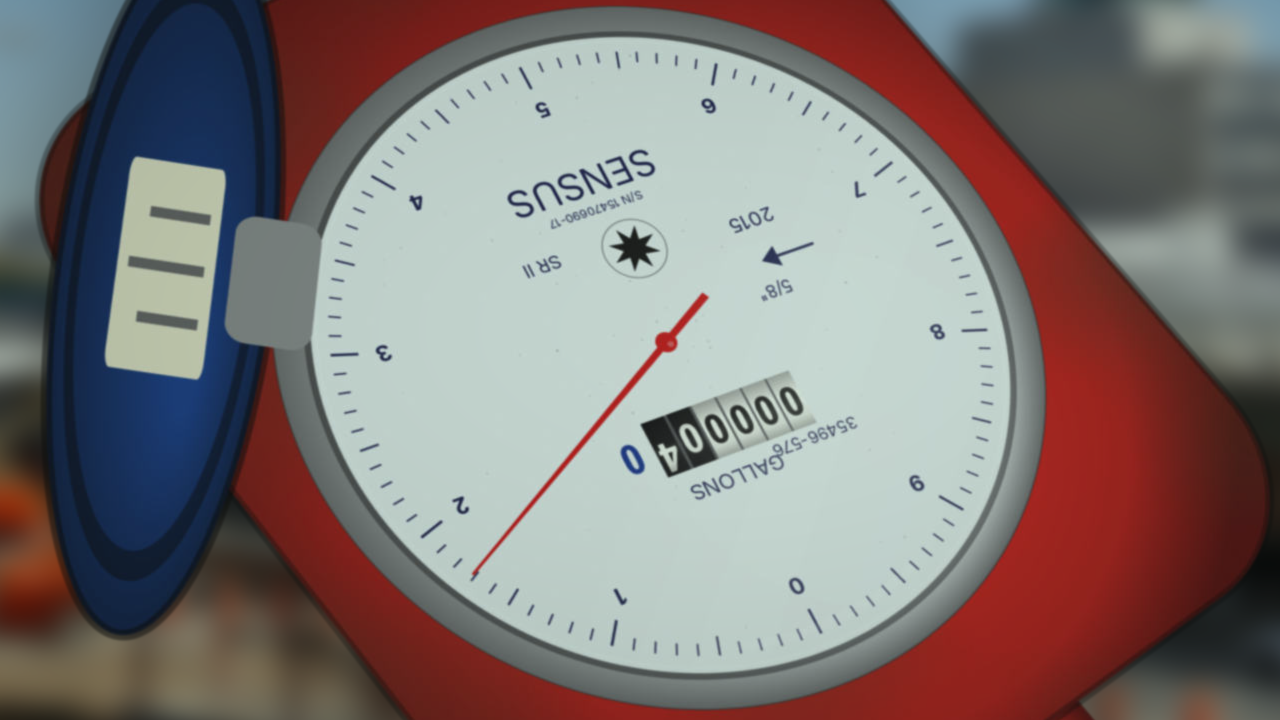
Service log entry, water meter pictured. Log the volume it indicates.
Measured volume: 41.7 gal
